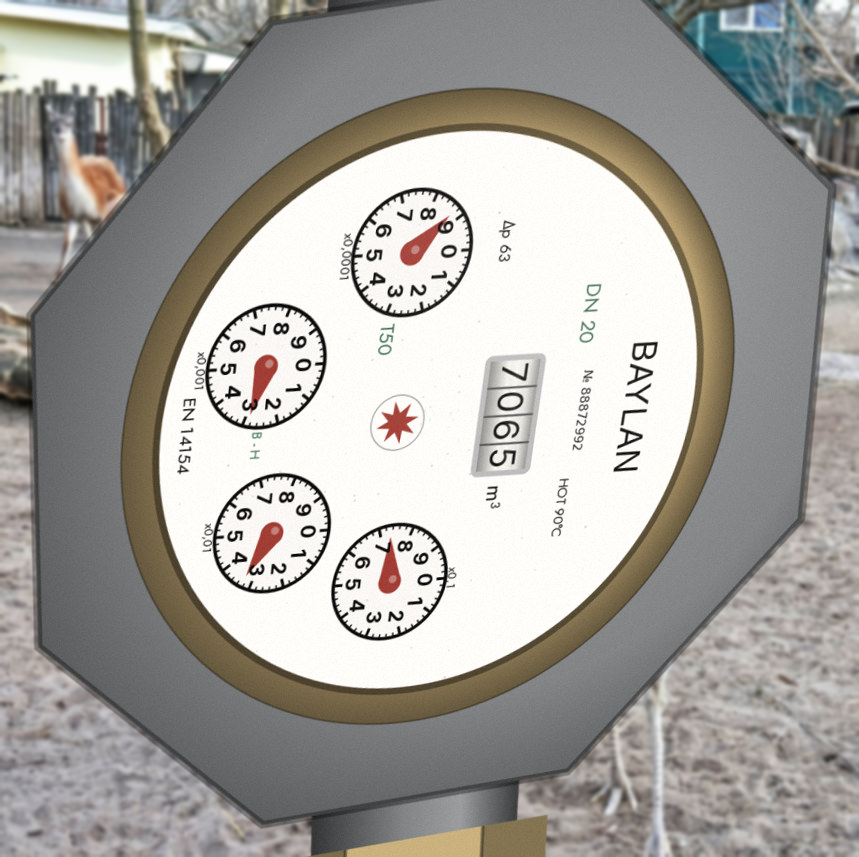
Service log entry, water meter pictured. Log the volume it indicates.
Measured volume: 7065.7328 m³
